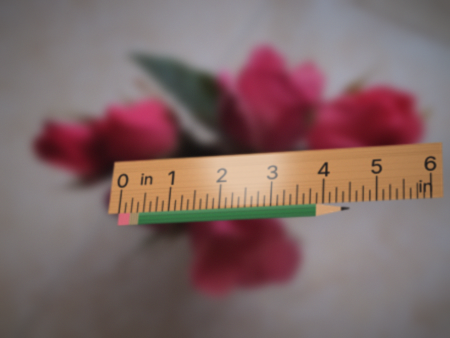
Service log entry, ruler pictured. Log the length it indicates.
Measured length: 4.5 in
